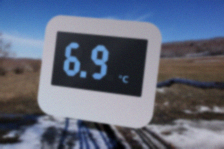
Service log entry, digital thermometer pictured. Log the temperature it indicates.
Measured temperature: 6.9 °C
